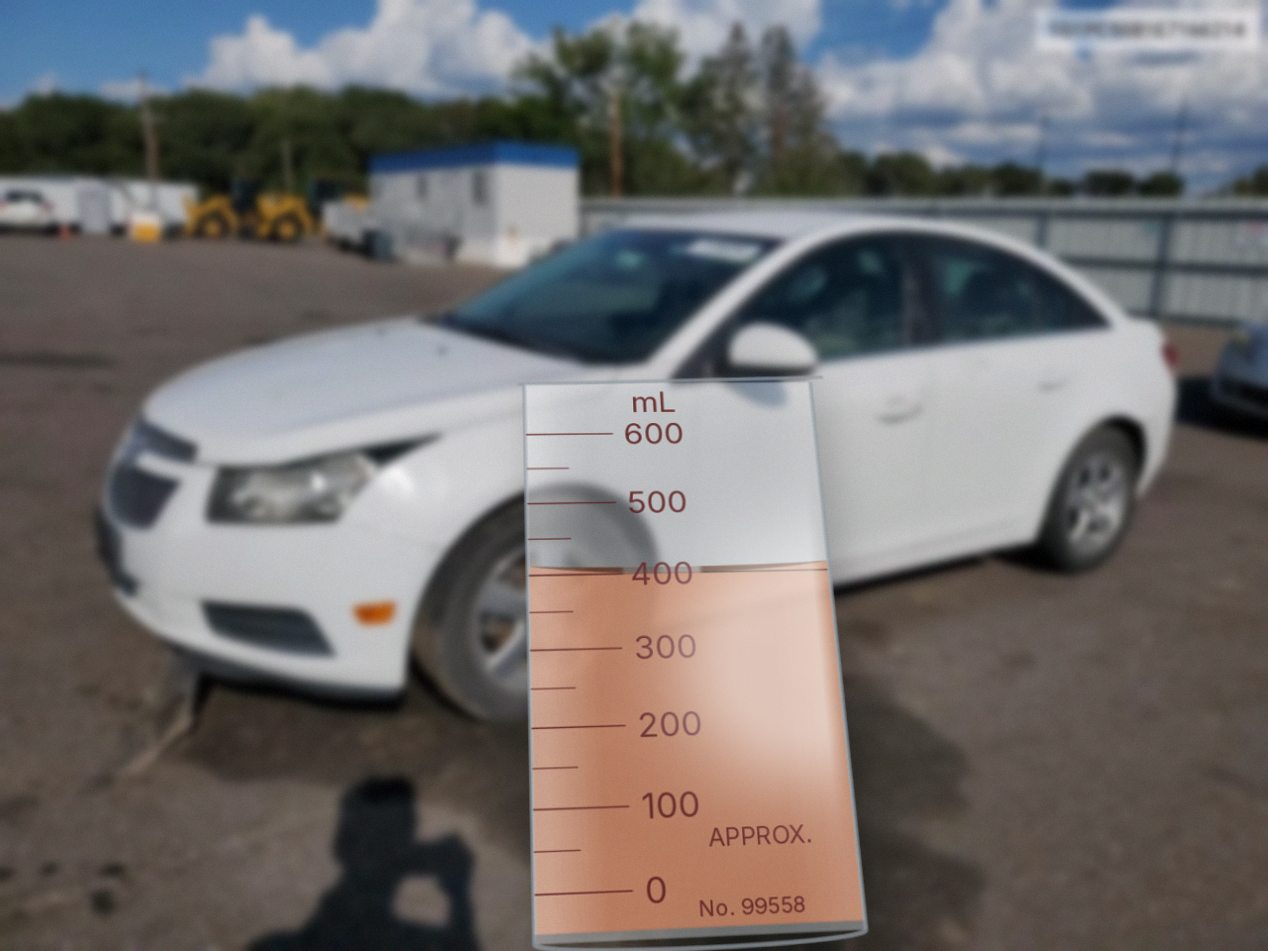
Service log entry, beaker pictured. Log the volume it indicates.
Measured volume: 400 mL
